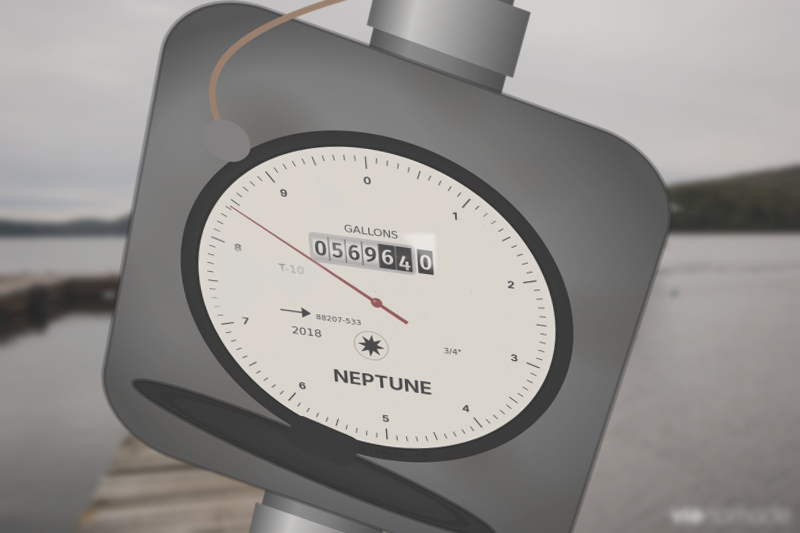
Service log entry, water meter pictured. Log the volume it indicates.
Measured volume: 569638.4 gal
